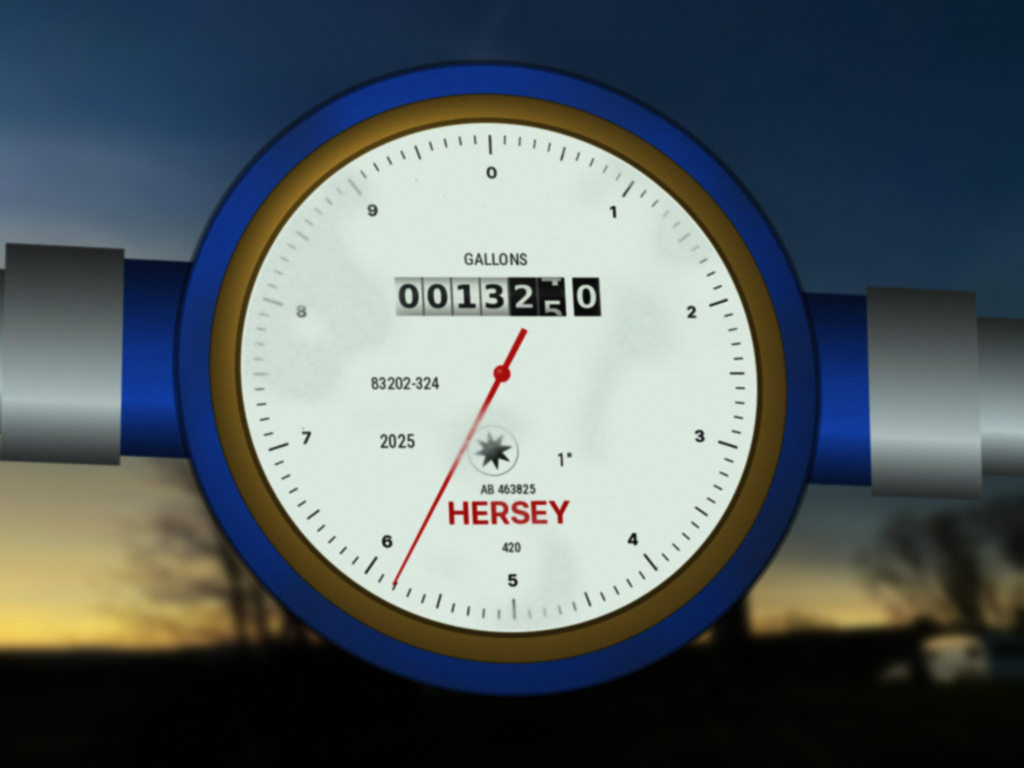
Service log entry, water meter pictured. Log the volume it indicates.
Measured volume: 13245.8 gal
